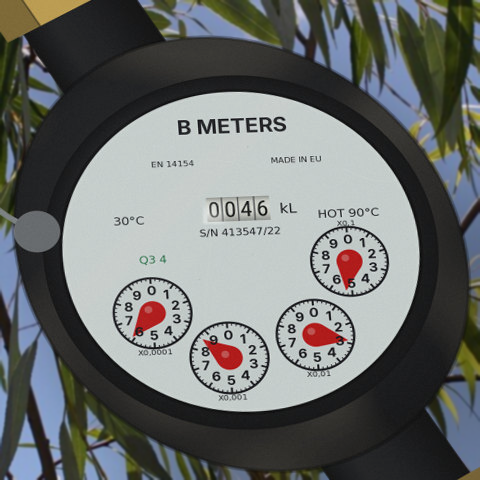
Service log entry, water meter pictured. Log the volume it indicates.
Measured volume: 46.5286 kL
